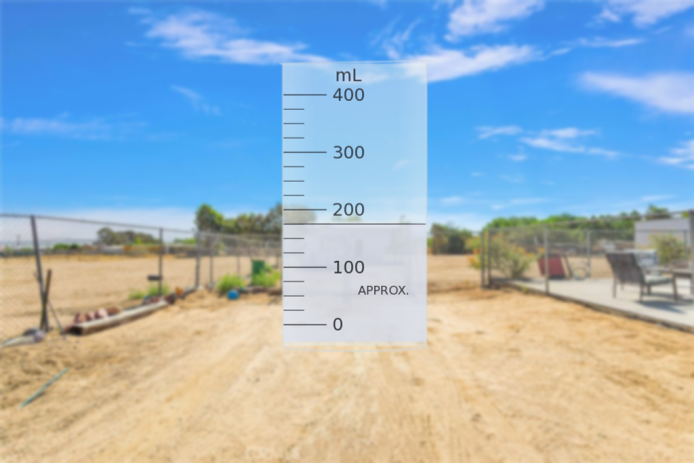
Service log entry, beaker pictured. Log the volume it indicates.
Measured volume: 175 mL
